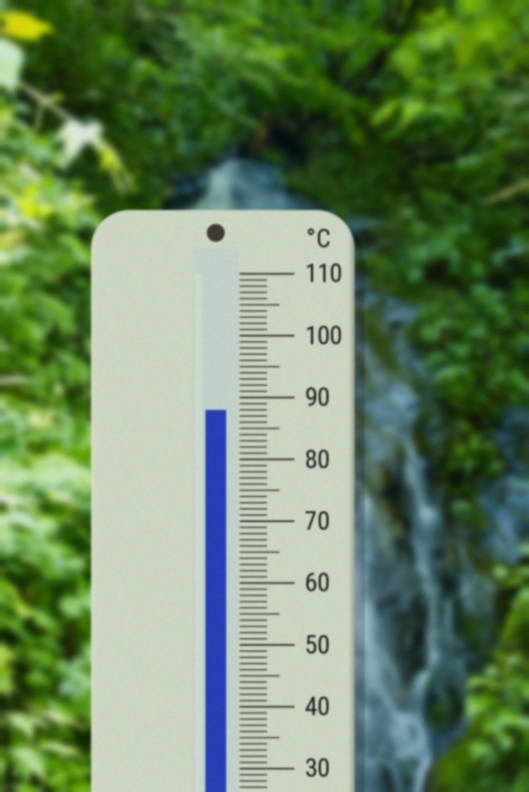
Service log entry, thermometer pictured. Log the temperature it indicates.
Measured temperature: 88 °C
